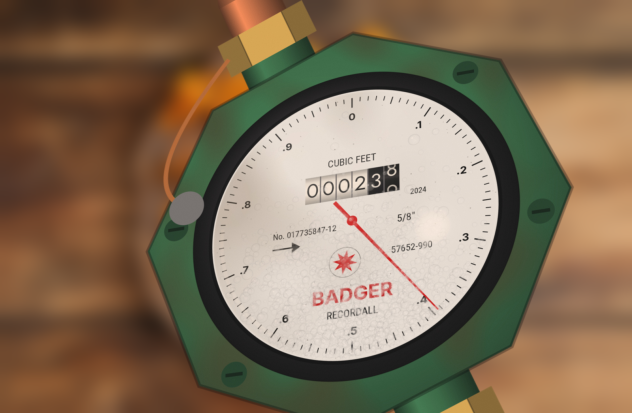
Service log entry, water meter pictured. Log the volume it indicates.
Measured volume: 238.39 ft³
